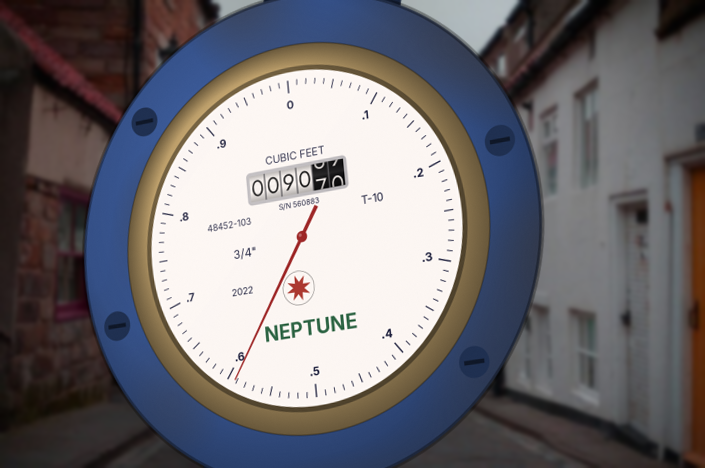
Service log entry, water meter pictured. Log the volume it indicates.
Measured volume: 9069.59 ft³
